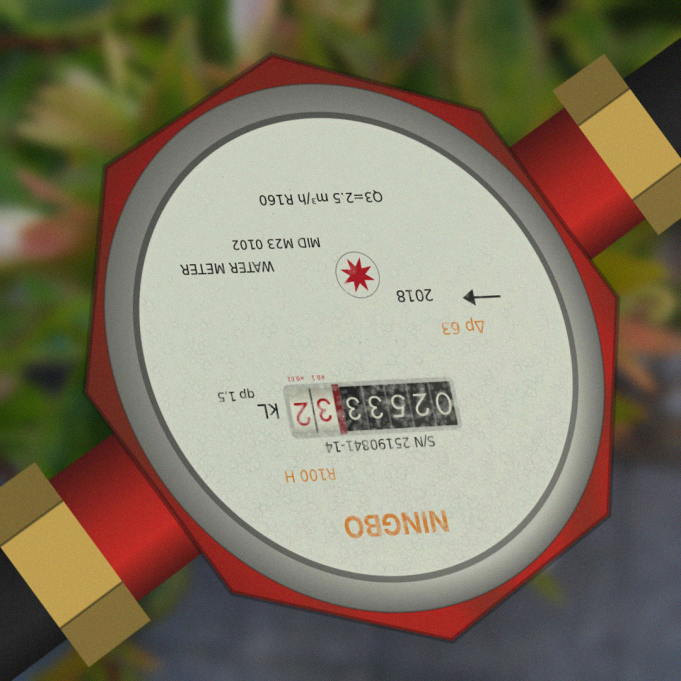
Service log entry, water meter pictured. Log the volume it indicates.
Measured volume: 2533.32 kL
